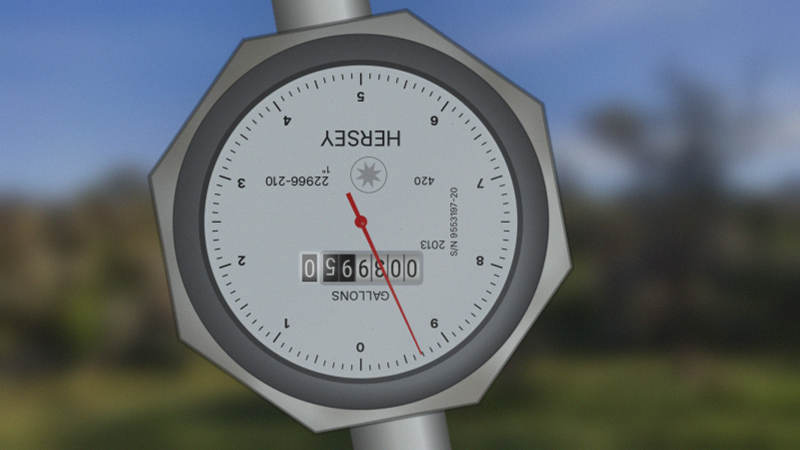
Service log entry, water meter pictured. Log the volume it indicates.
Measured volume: 39949.3 gal
